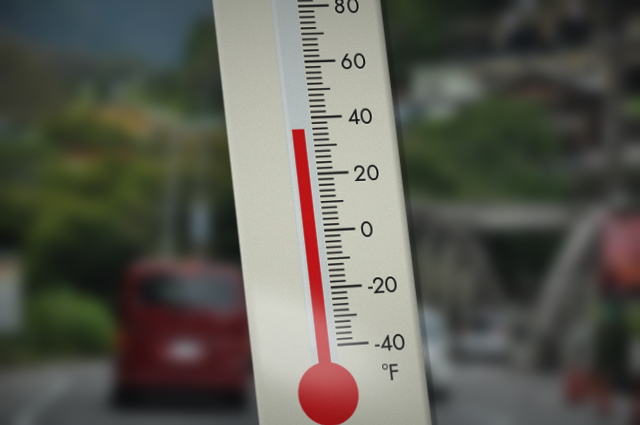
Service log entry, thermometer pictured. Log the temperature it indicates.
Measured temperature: 36 °F
